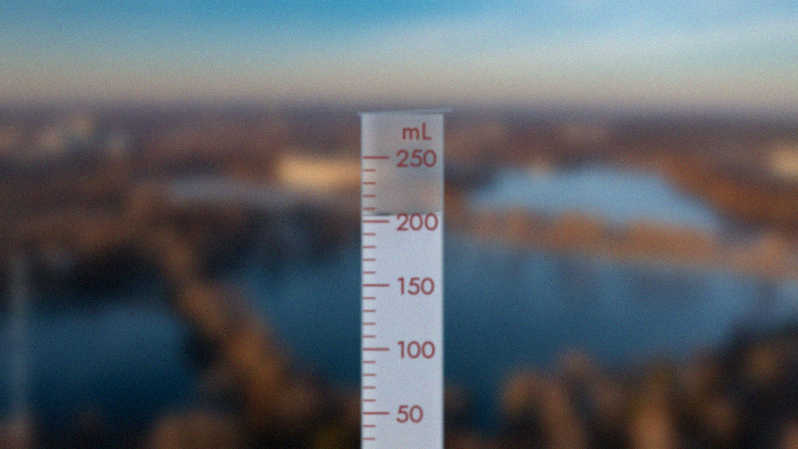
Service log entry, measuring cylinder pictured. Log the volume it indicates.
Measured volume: 205 mL
